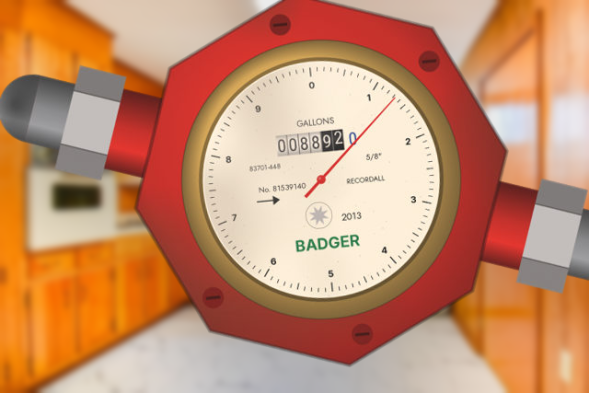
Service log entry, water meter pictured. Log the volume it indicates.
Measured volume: 88921.3 gal
